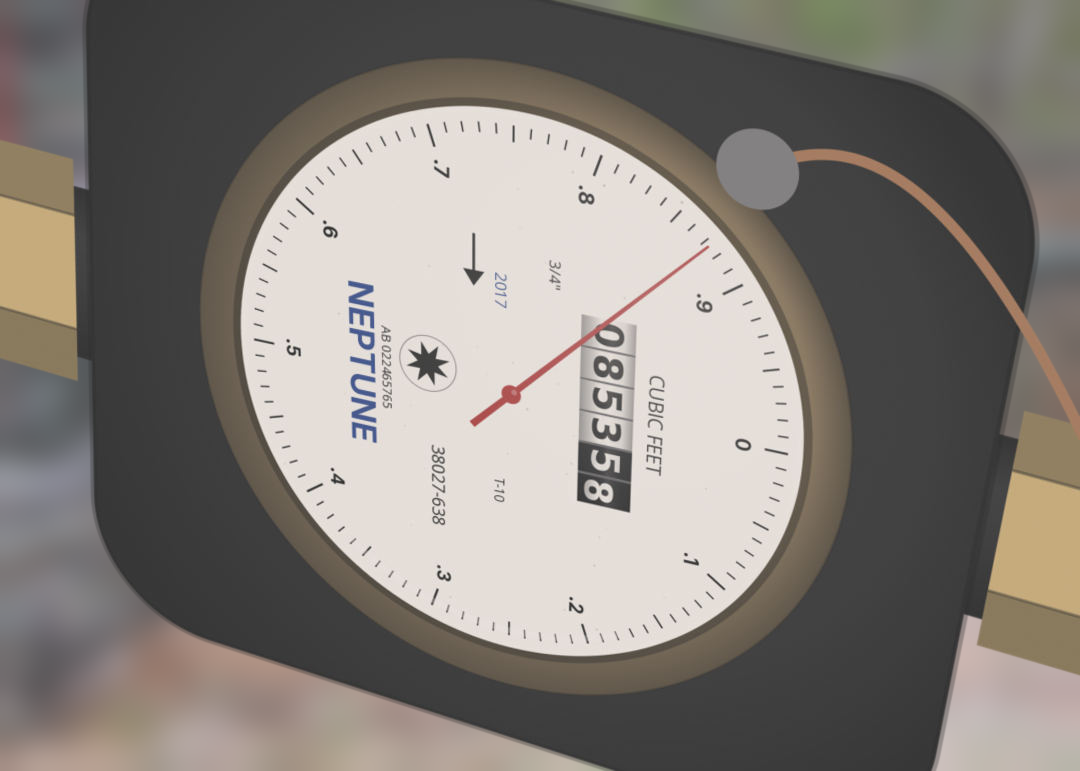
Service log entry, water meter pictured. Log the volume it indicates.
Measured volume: 85357.87 ft³
